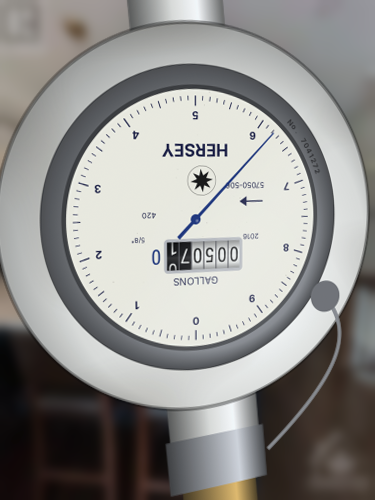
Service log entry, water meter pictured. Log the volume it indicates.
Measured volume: 50706.2 gal
